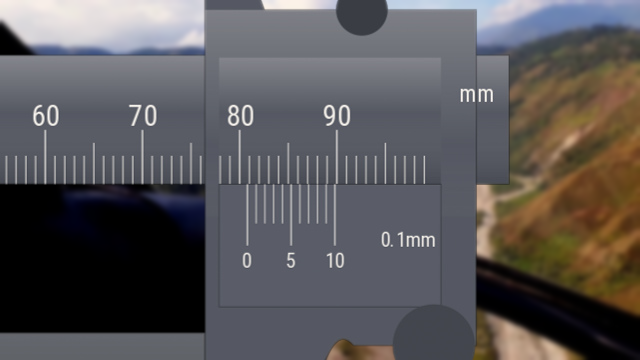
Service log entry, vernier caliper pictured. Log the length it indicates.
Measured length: 80.8 mm
